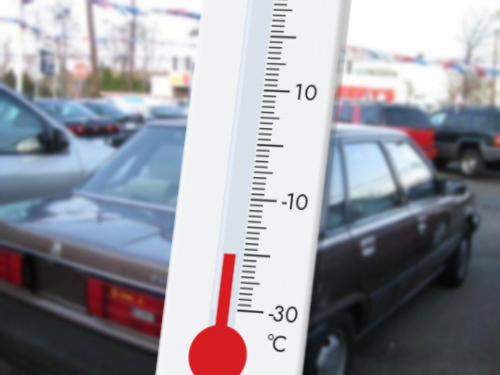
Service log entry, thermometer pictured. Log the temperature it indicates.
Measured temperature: -20 °C
